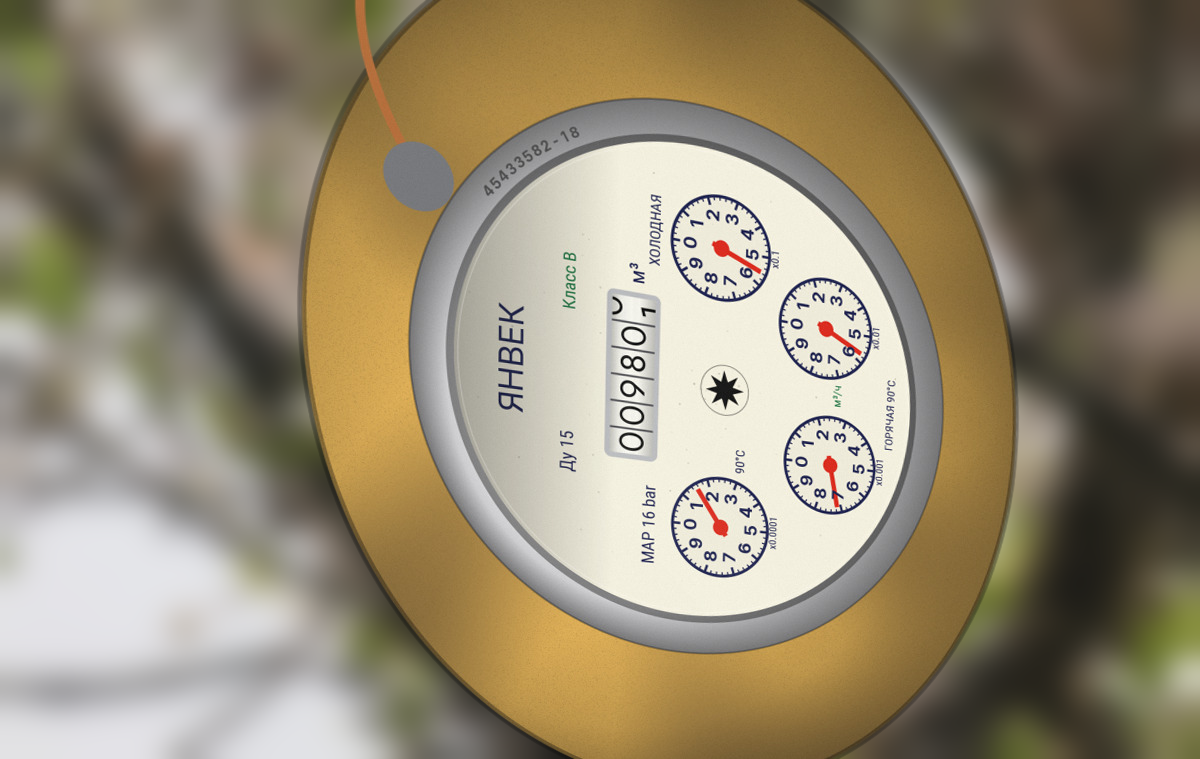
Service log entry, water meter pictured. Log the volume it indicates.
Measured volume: 9800.5571 m³
